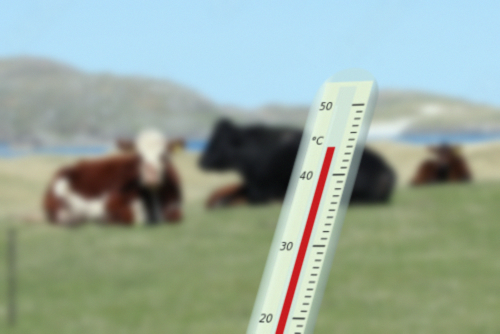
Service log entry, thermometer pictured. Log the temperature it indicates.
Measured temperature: 44 °C
